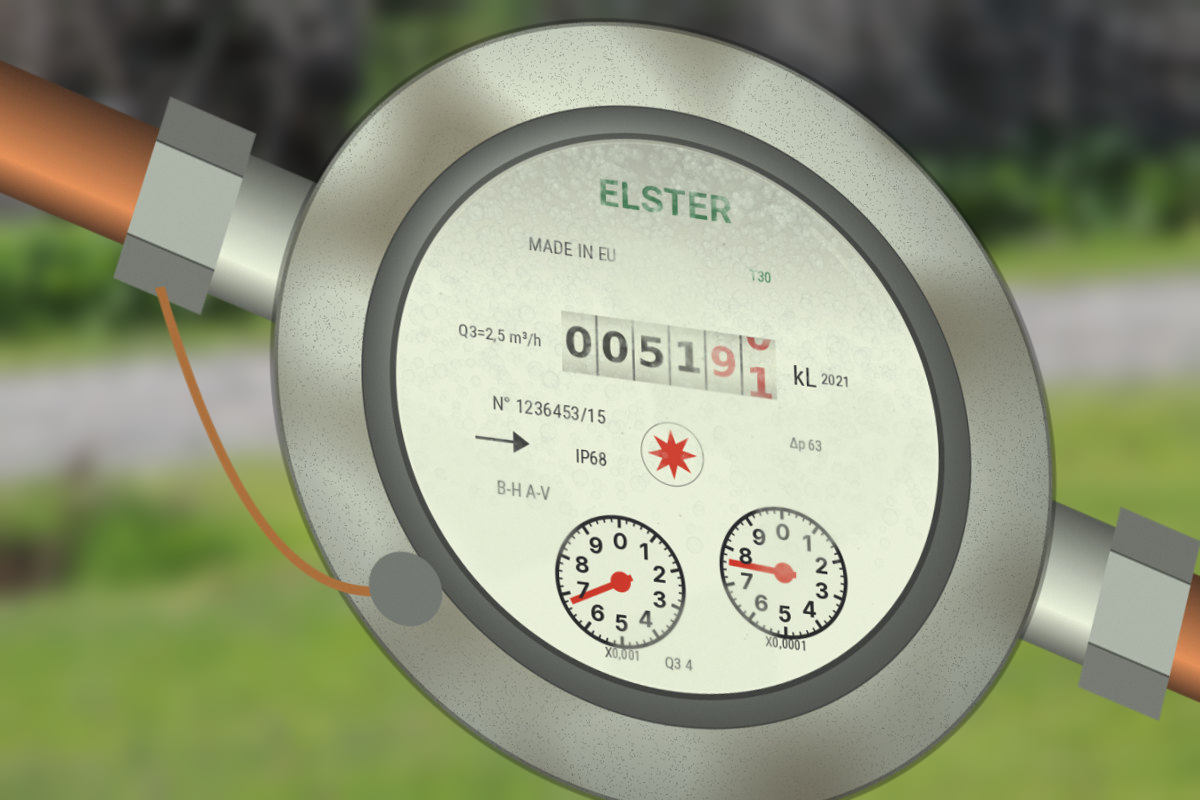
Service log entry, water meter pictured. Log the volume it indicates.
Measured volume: 51.9067 kL
